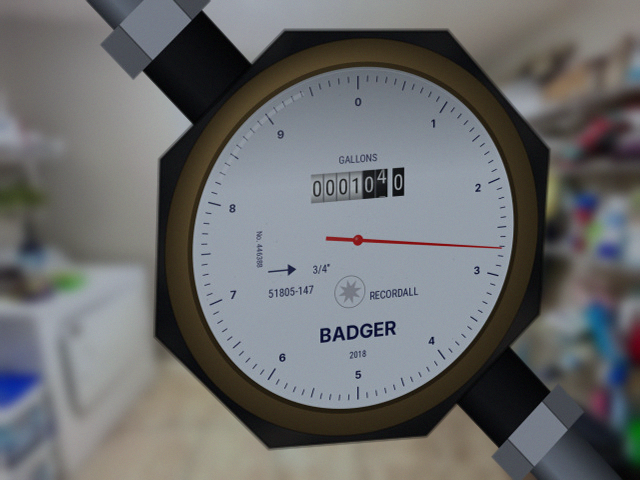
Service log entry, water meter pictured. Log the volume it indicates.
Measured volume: 1042.7 gal
